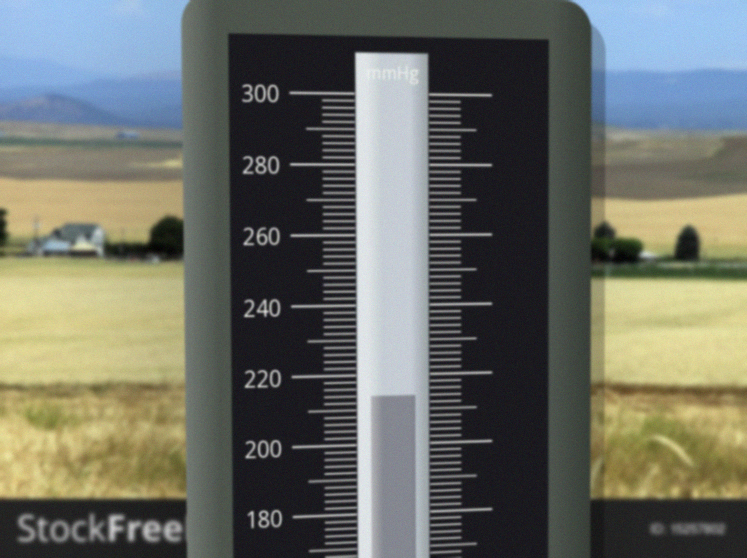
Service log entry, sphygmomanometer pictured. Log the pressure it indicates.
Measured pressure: 214 mmHg
